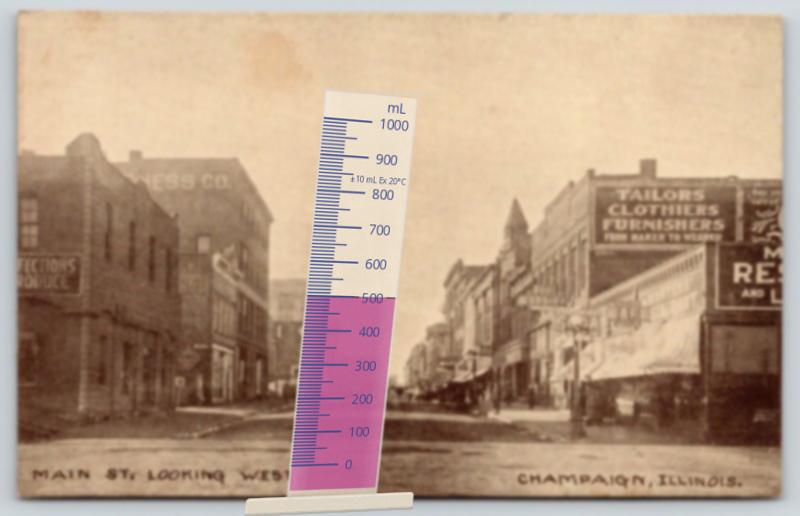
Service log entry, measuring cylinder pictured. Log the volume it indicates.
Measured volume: 500 mL
